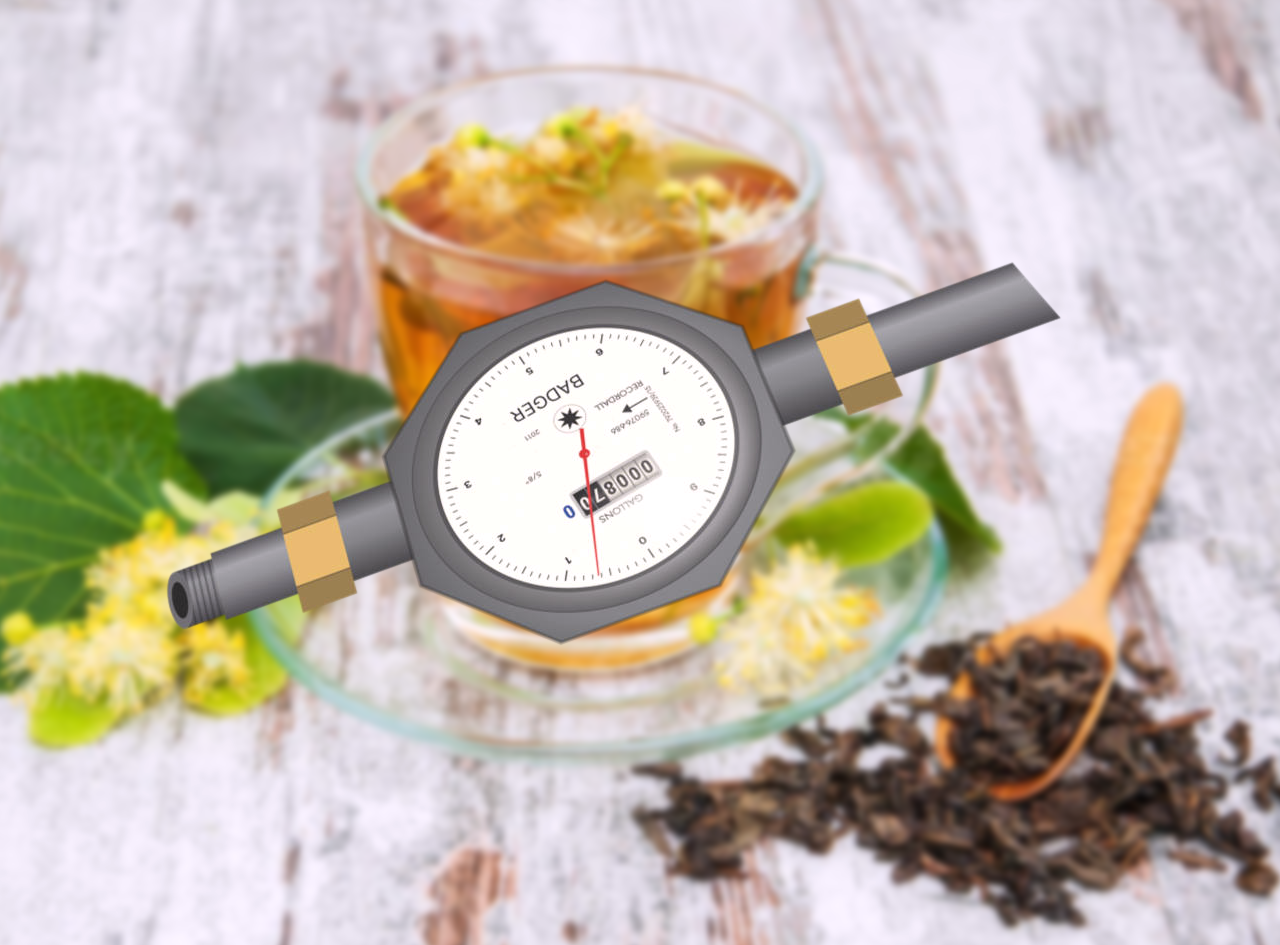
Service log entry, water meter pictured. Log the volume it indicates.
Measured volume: 8700.6 gal
